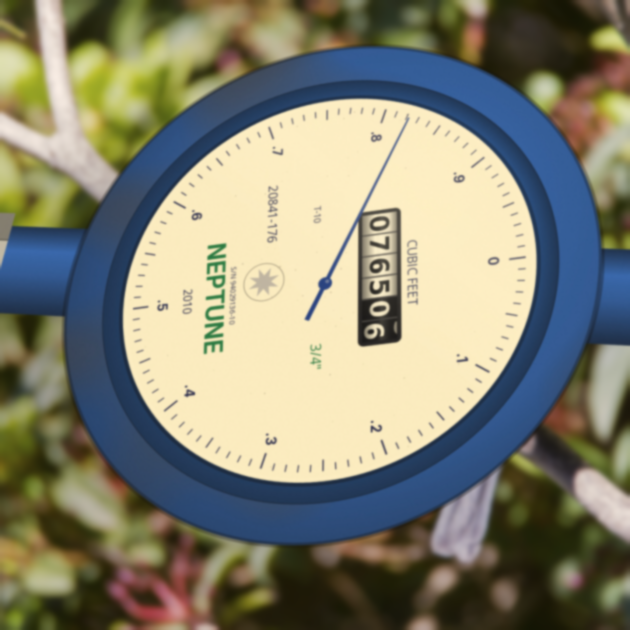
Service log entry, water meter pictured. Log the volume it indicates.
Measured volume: 76505.82 ft³
